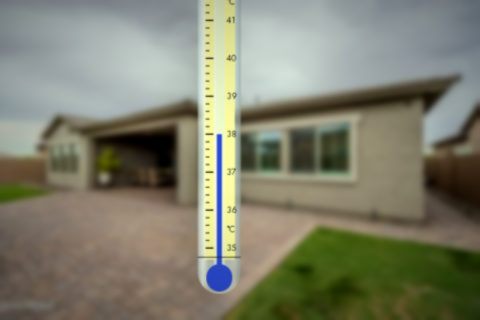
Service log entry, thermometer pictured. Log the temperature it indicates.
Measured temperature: 38 °C
